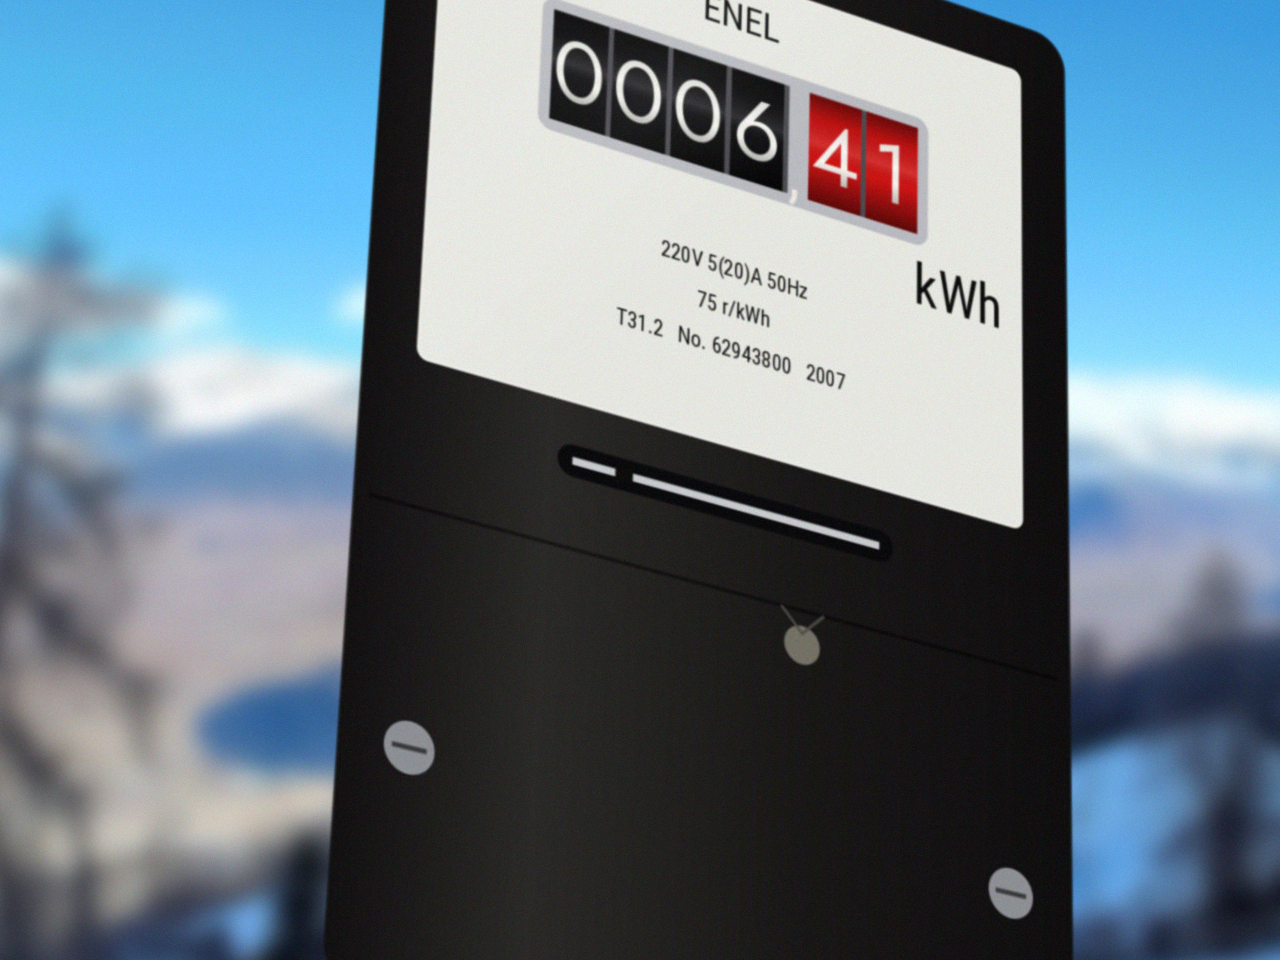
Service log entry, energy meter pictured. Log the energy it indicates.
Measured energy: 6.41 kWh
